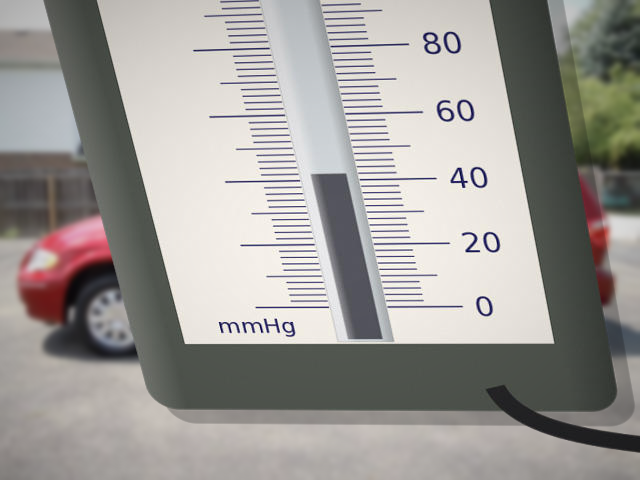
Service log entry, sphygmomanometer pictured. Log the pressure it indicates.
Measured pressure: 42 mmHg
